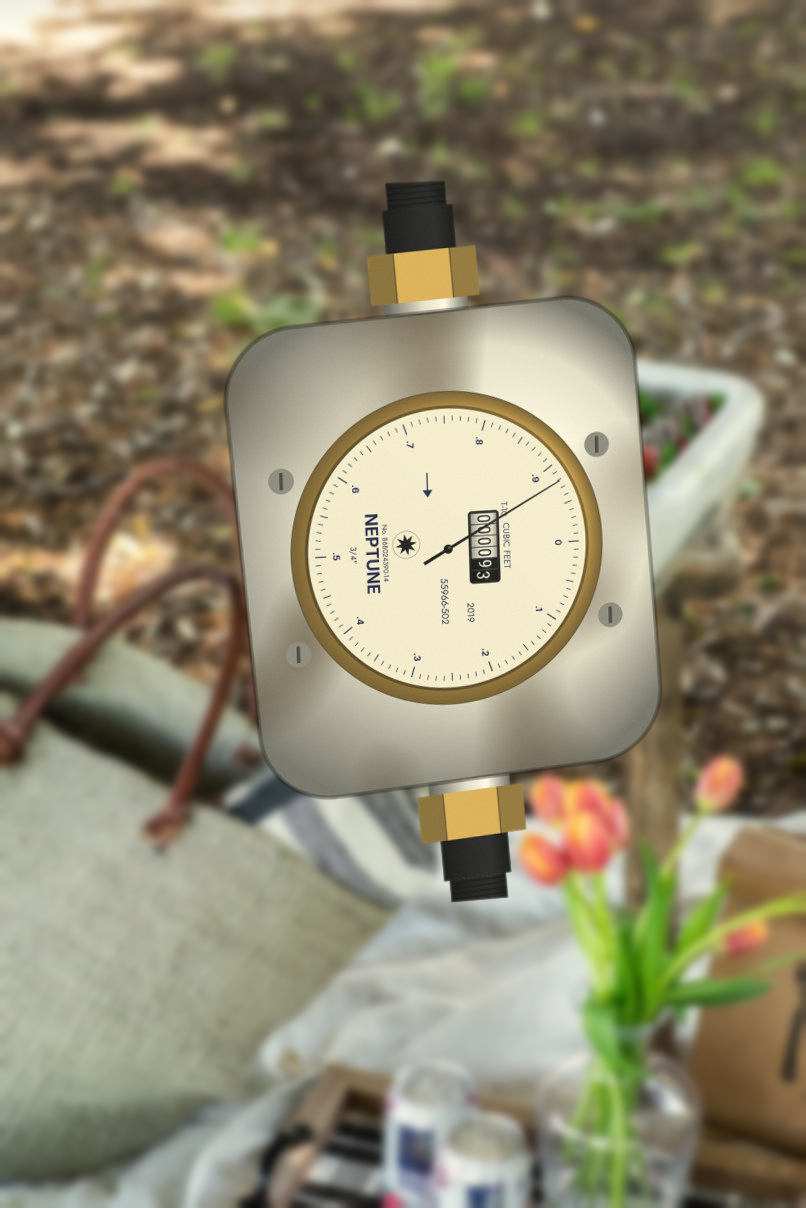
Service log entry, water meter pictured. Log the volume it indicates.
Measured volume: 92.92 ft³
